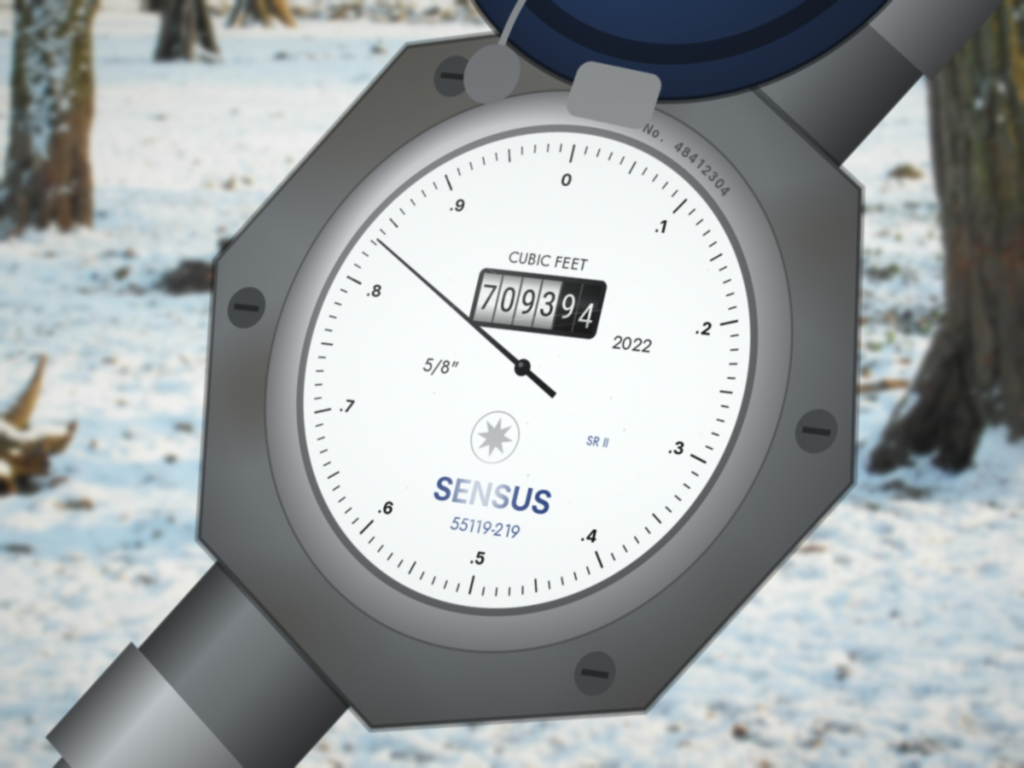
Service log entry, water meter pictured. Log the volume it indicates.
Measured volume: 709393.83 ft³
